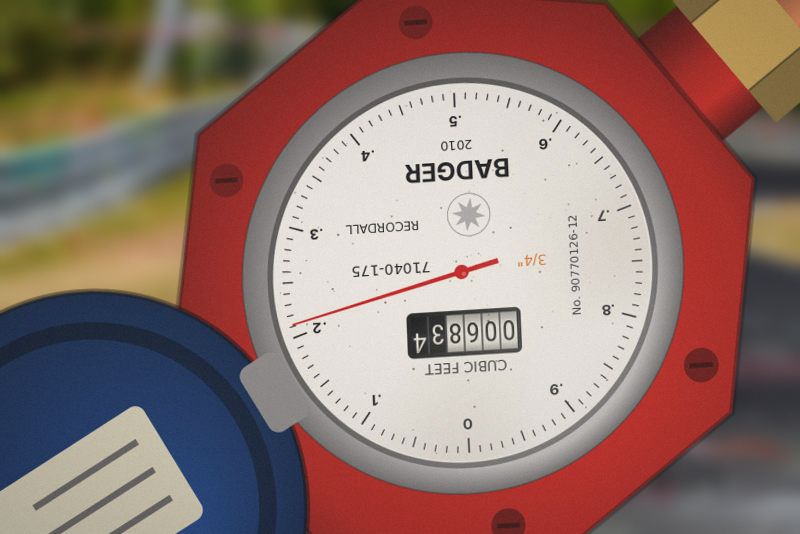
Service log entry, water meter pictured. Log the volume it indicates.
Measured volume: 6834.21 ft³
